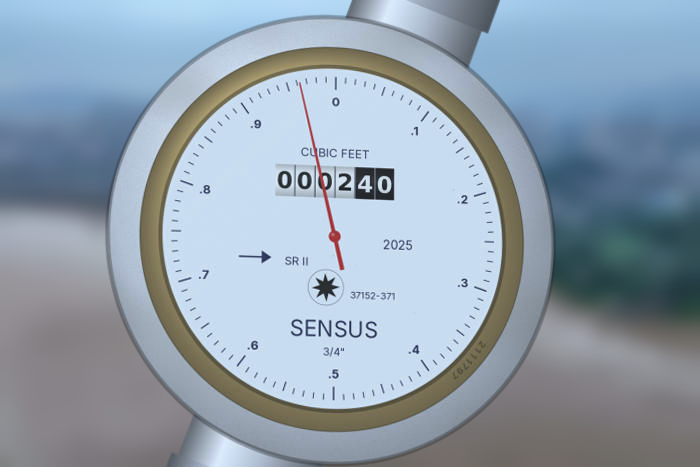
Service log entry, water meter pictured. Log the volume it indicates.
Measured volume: 239.96 ft³
